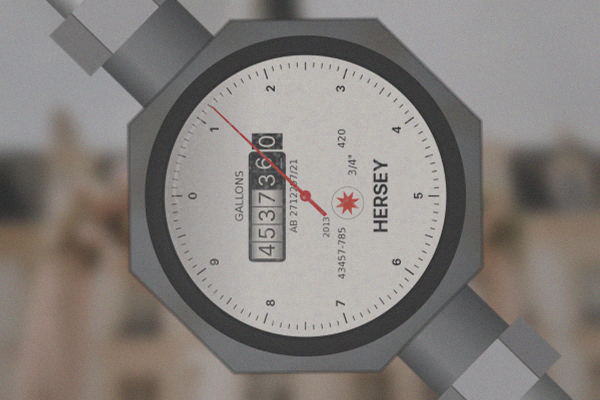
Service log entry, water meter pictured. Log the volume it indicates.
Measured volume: 4537361.2 gal
